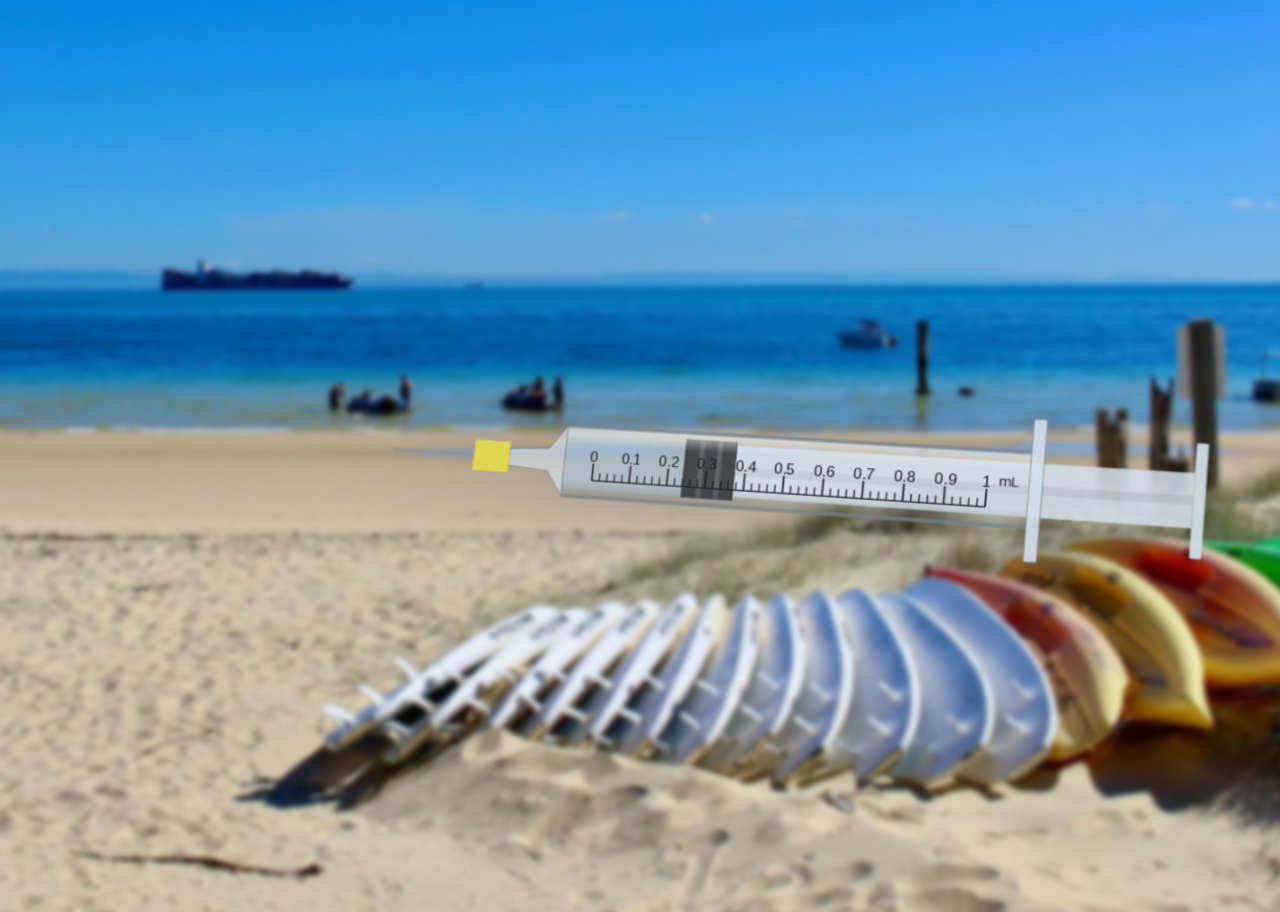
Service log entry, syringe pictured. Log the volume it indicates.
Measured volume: 0.24 mL
